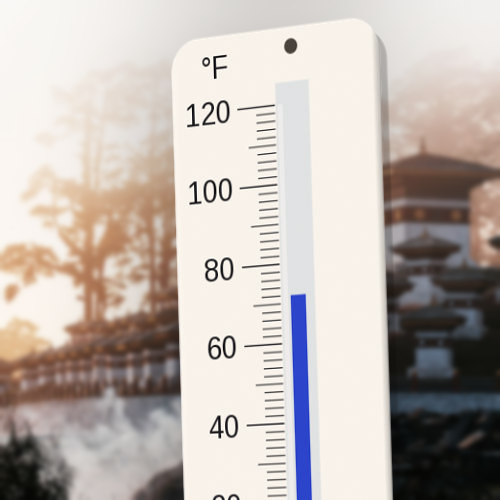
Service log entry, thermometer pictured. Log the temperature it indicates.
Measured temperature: 72 °F
